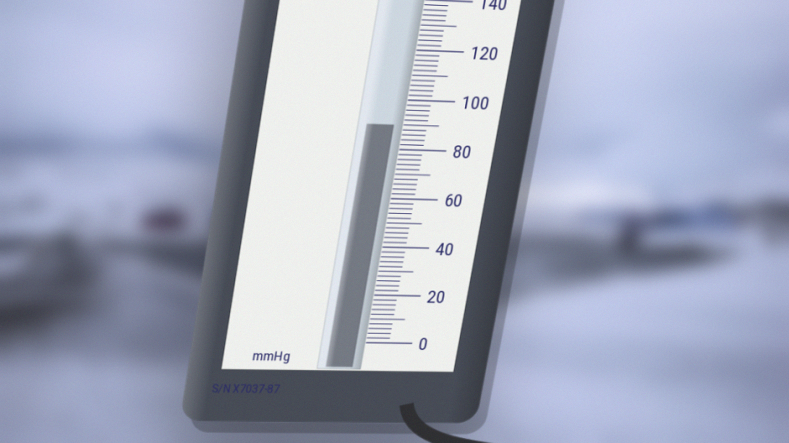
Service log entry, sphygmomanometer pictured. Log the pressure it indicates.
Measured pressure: 90 mmHg
